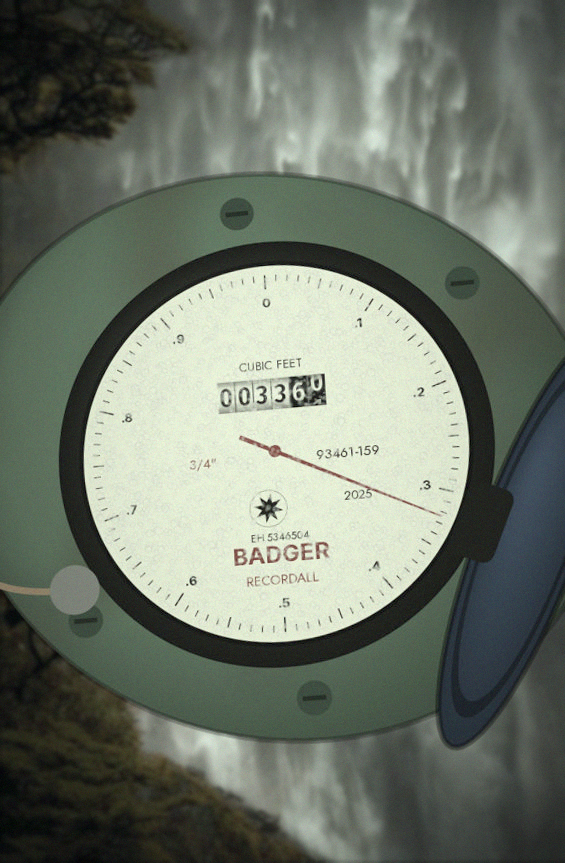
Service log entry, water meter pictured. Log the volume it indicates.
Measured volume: 3360.32 ft³
